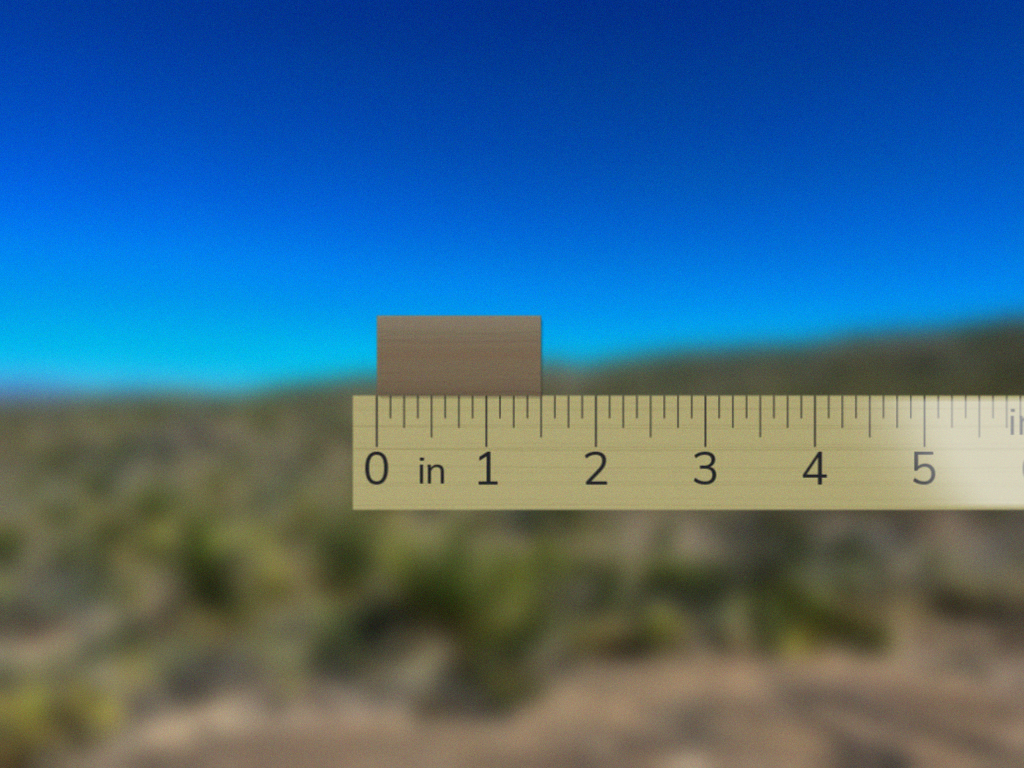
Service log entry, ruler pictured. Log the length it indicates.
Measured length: 1.5 in
